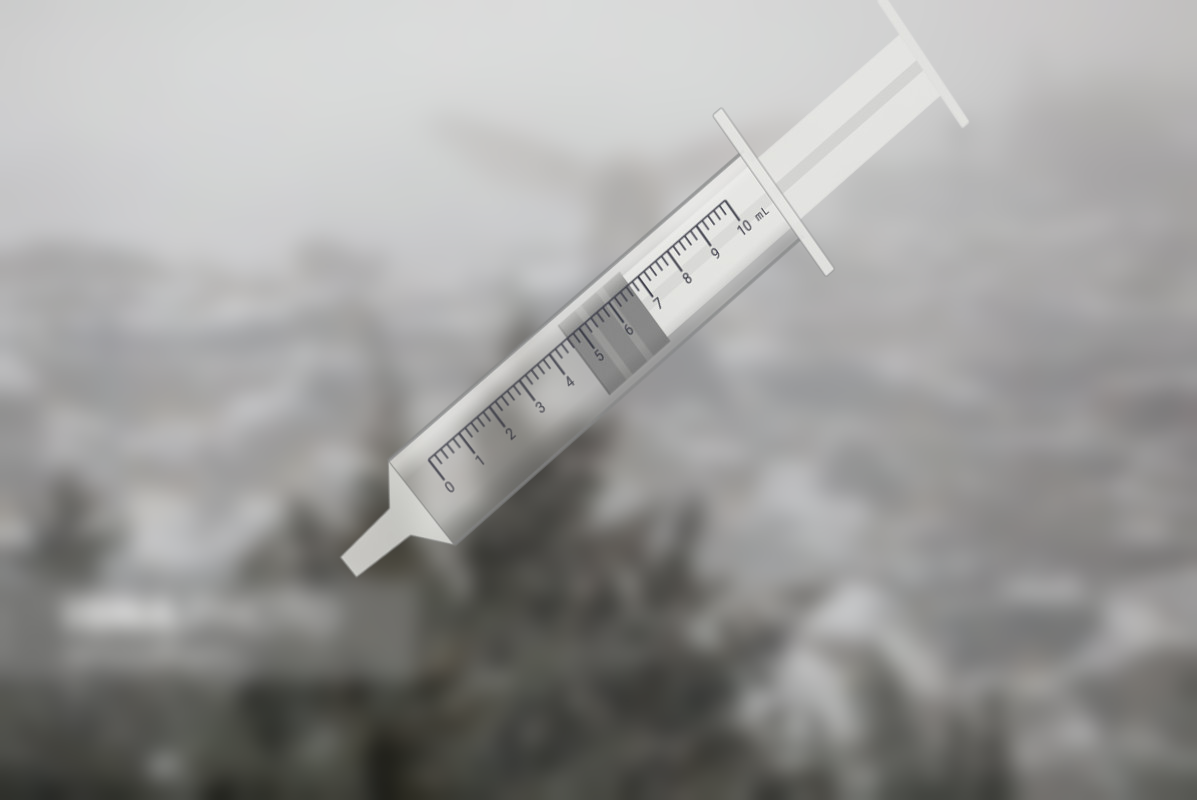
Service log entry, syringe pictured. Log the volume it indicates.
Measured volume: 4.6 mL
